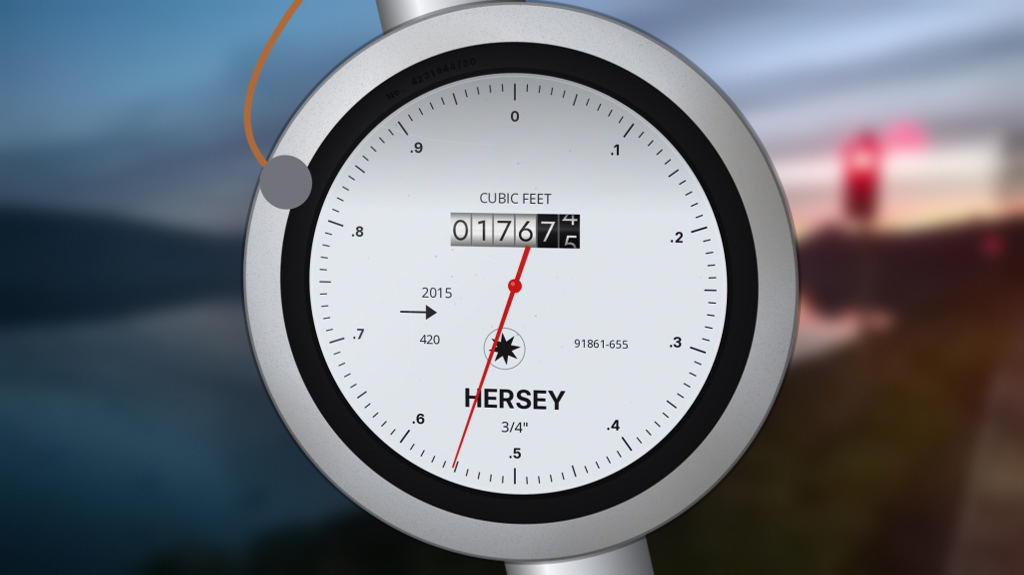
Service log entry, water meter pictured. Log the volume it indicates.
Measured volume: 17674.55 ft³
